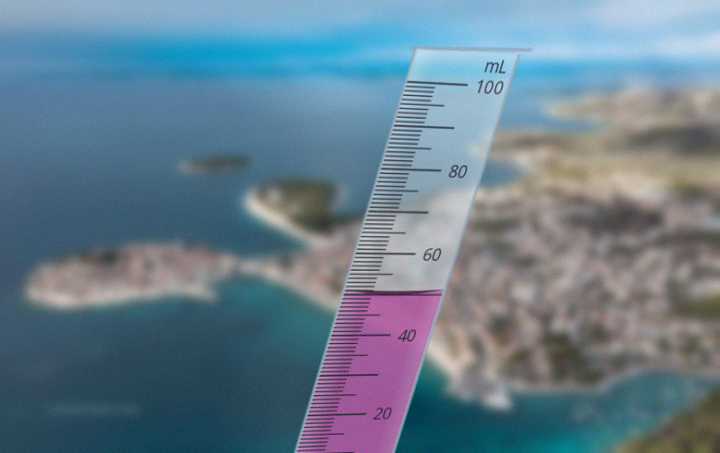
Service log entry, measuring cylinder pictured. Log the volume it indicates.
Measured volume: 50 mL
